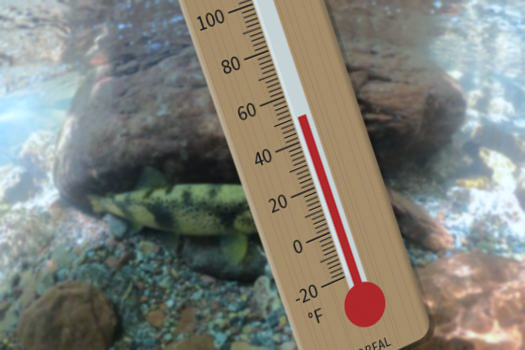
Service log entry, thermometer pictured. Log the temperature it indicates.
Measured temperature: 50 °F
